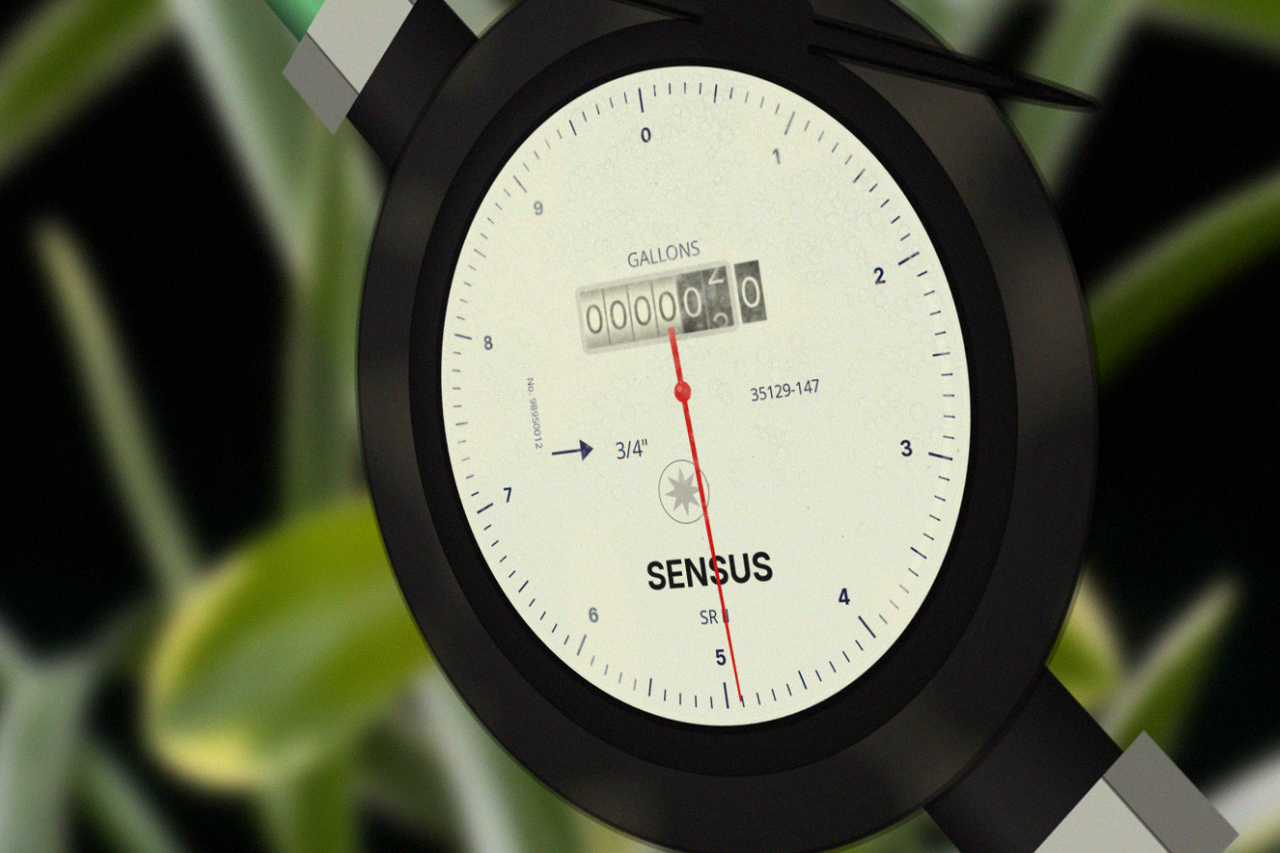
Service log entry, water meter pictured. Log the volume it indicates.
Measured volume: 24.9 gal
